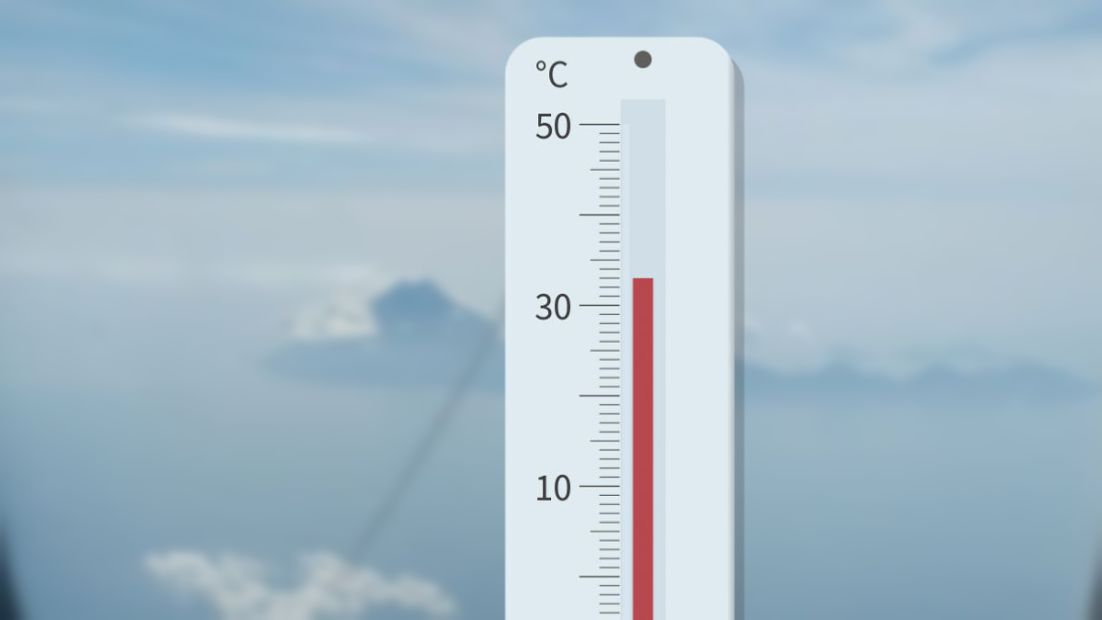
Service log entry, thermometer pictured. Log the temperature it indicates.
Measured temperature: 33 °C
